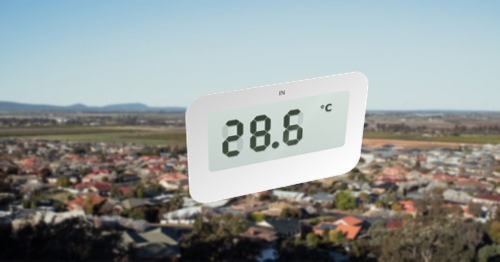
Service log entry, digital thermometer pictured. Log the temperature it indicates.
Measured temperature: 28.6 °C
